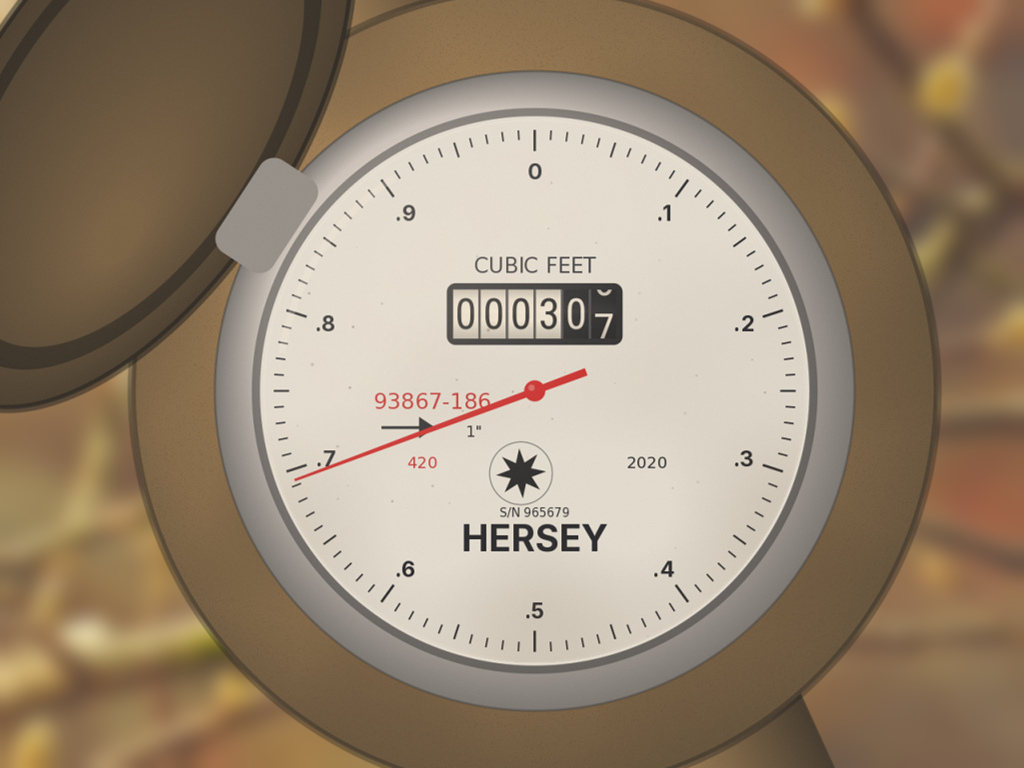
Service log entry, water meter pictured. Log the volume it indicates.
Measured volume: 306.69 ft³
